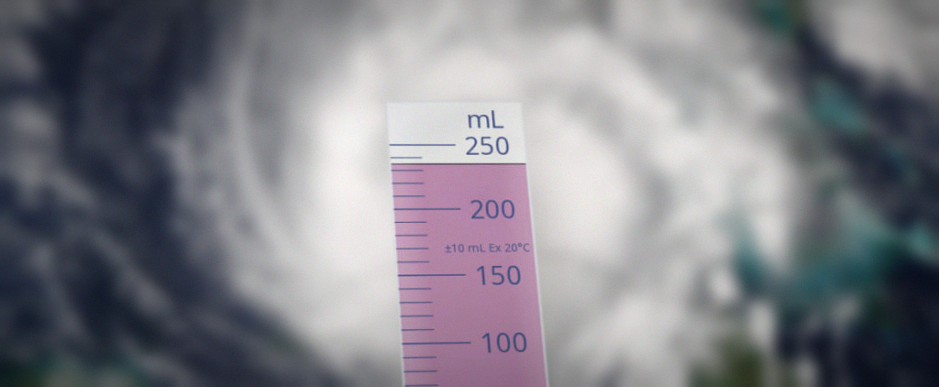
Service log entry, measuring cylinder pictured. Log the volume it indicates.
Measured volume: 235 mL
